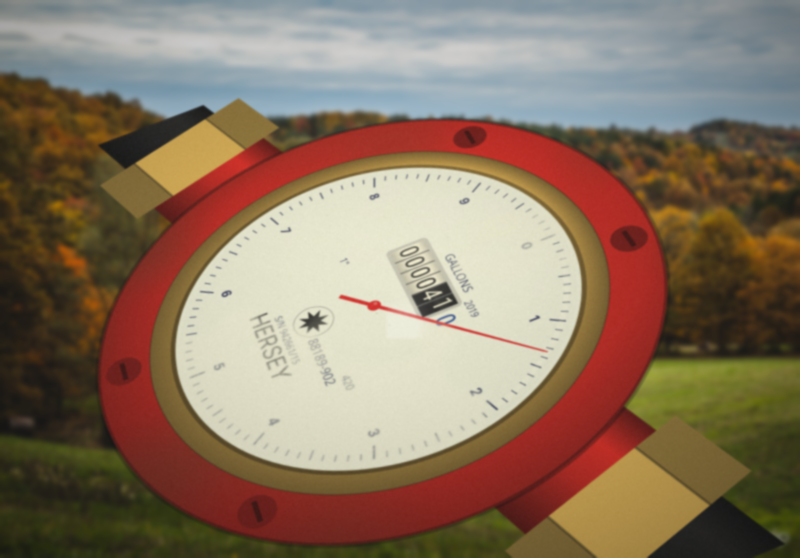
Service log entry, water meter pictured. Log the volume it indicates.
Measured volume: 411.3 gal
